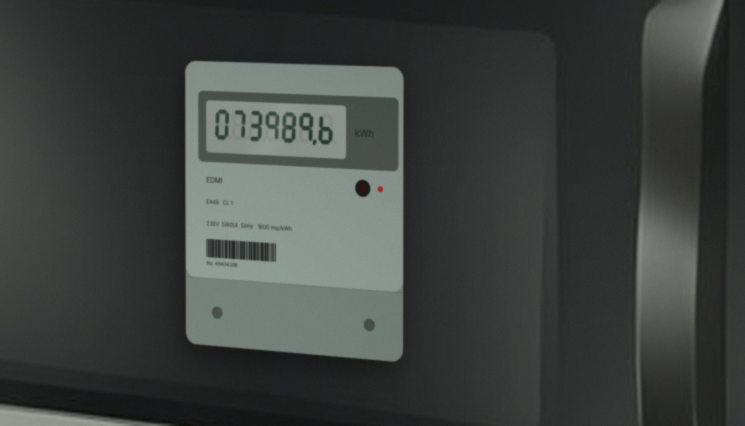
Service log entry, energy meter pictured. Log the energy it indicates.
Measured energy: 73989.6 kWh
